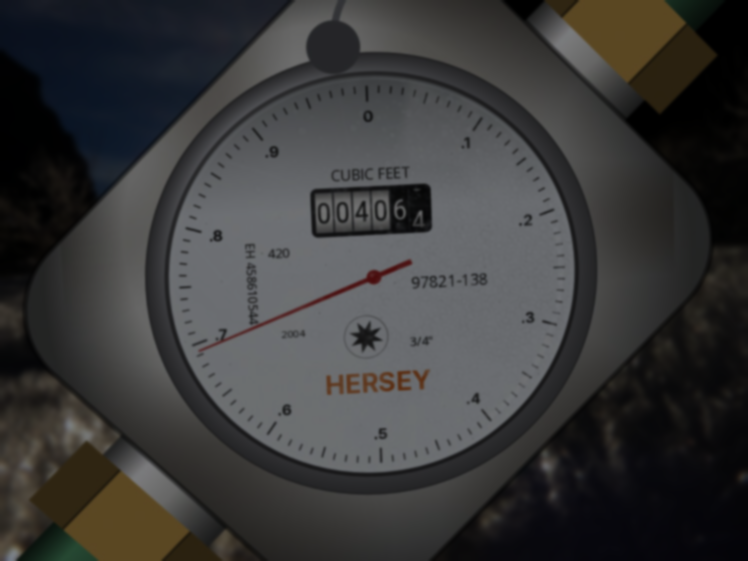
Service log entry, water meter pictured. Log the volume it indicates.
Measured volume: 4063.69 ft³
